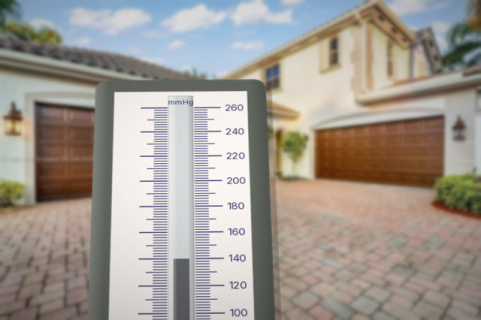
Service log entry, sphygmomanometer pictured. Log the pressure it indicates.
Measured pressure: 140 mmHg
